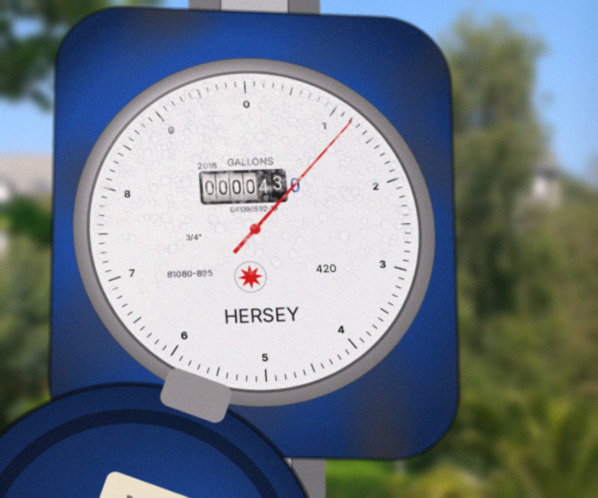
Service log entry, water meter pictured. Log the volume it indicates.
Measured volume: 431.2 gal
